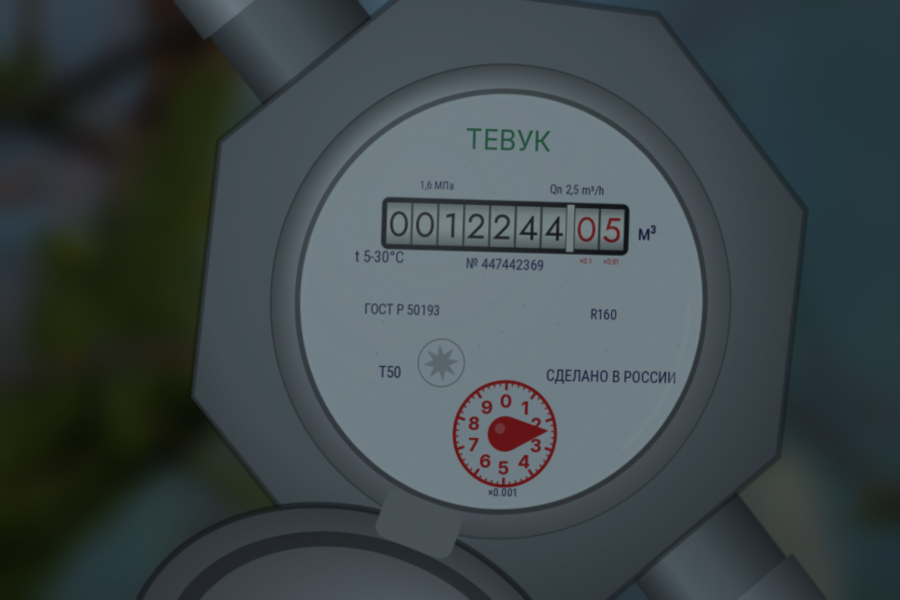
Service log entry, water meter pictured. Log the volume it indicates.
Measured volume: 12244.052 m³
